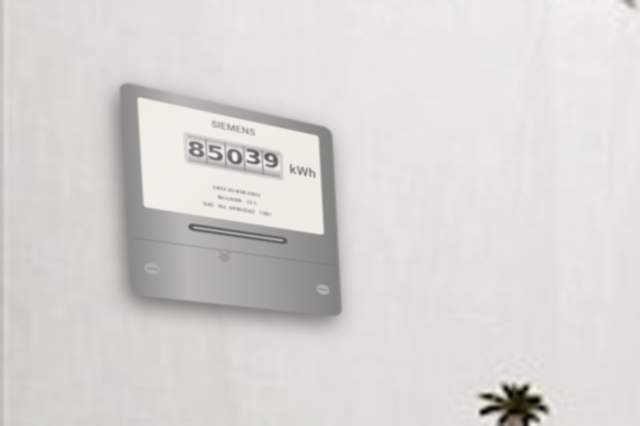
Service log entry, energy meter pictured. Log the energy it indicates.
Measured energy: 85039 kWh
